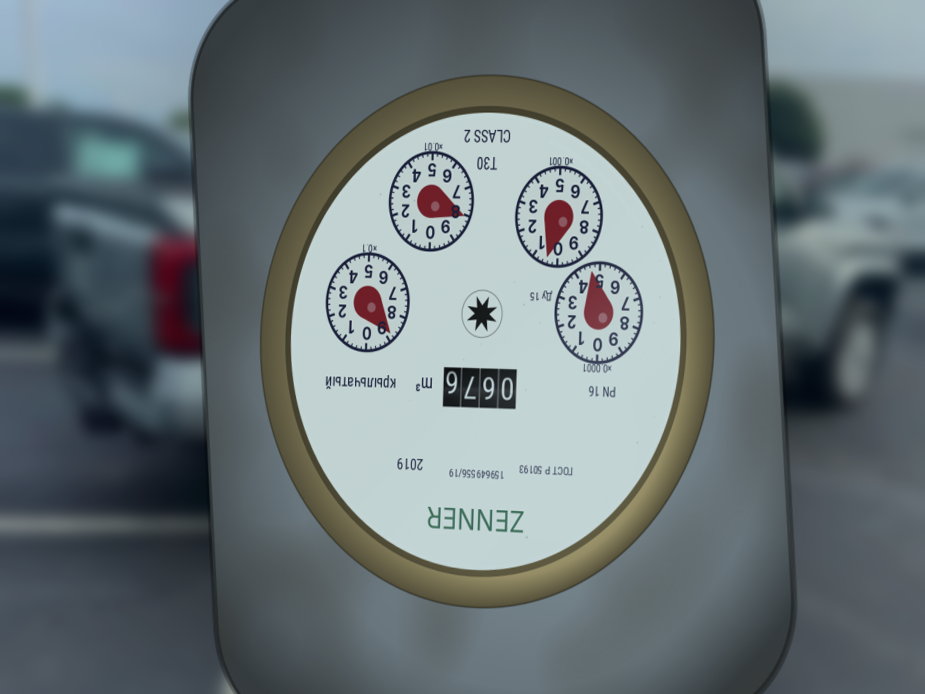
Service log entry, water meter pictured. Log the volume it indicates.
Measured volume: 675.8804 m³
